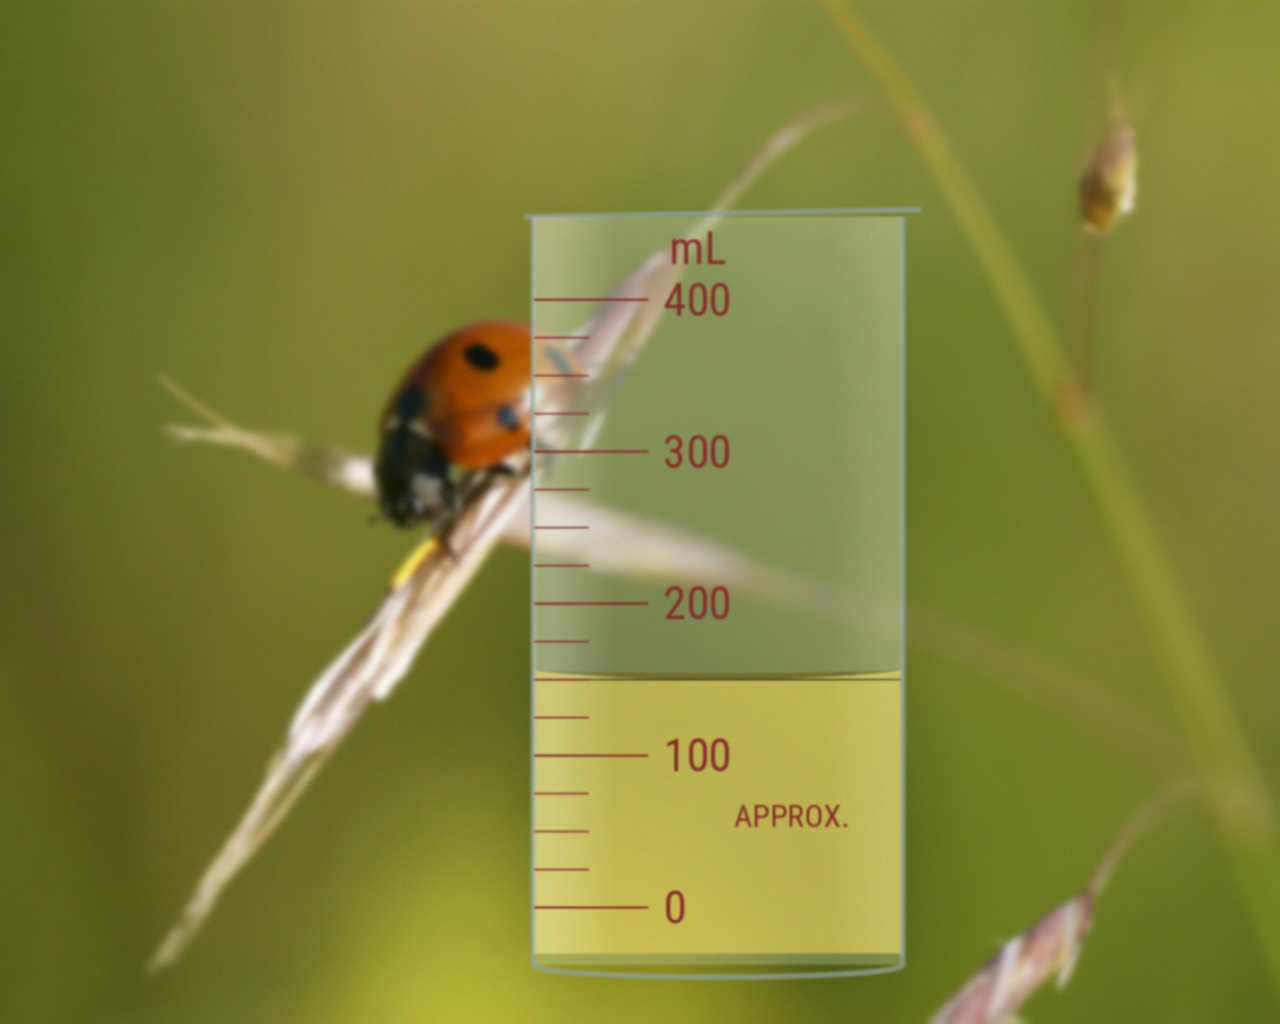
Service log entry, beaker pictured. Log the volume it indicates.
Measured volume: 150 mL
